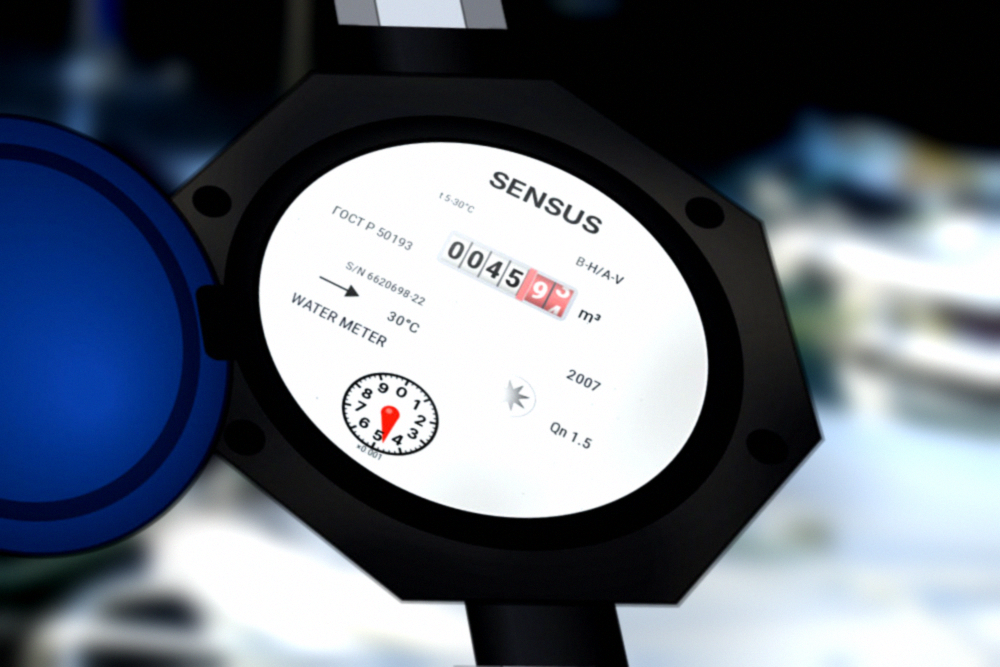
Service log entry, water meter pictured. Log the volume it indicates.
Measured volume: 45.934 m³
